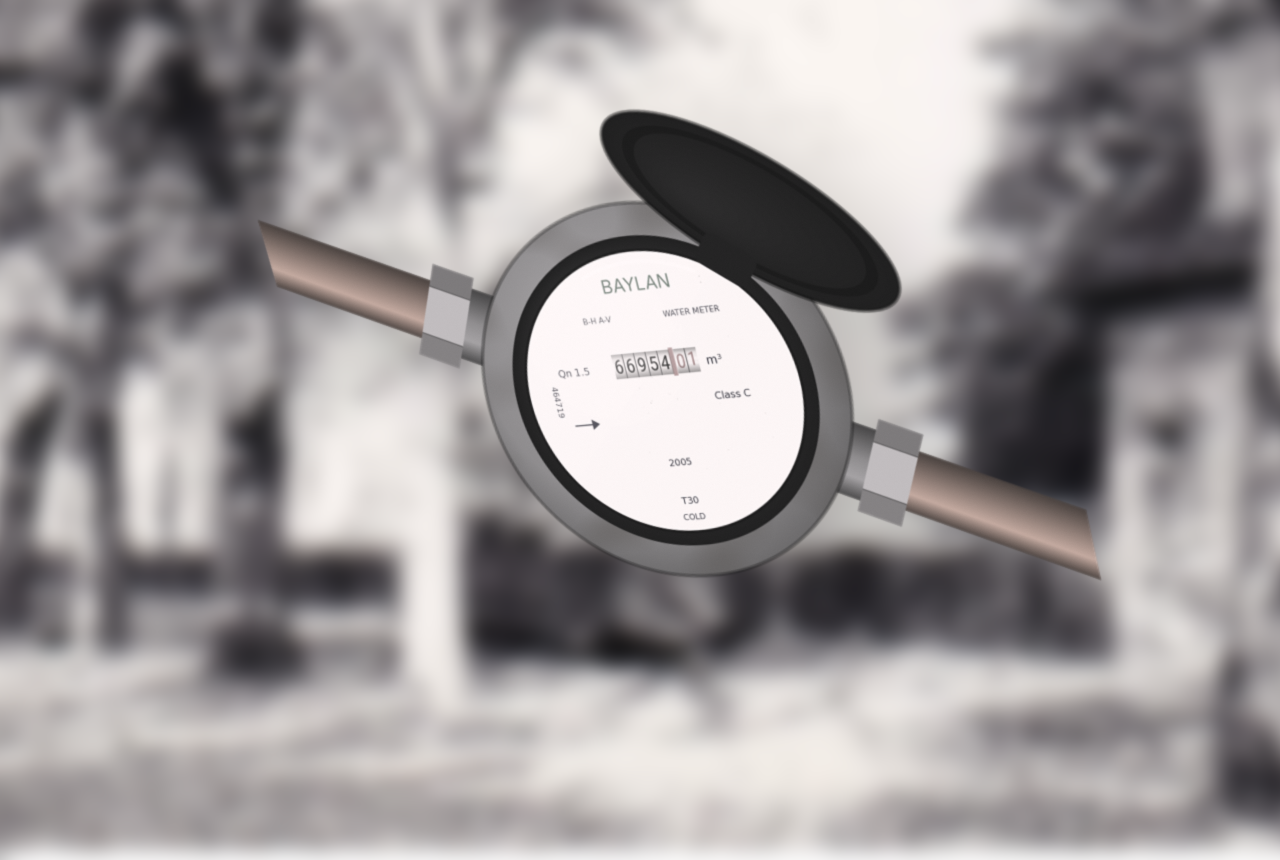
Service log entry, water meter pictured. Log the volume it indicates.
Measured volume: 66954.01 m³
